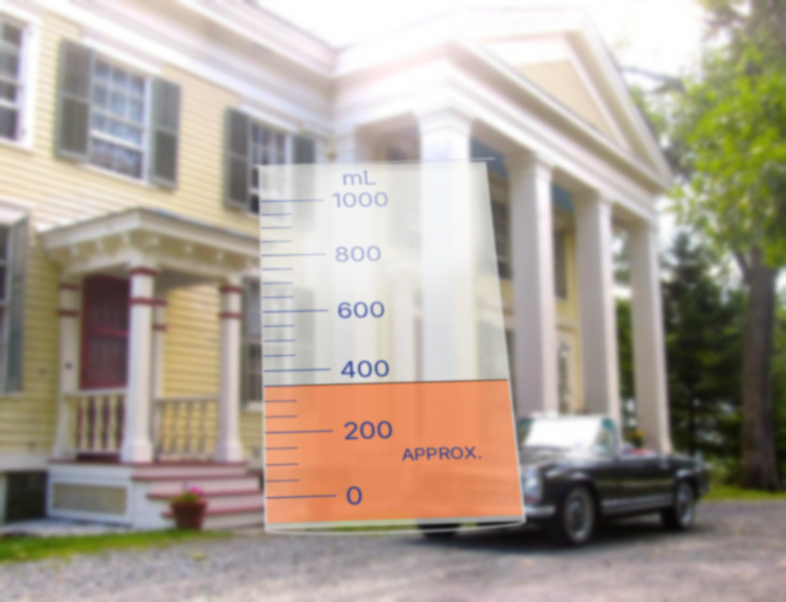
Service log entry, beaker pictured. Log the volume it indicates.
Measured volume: 350 mL
